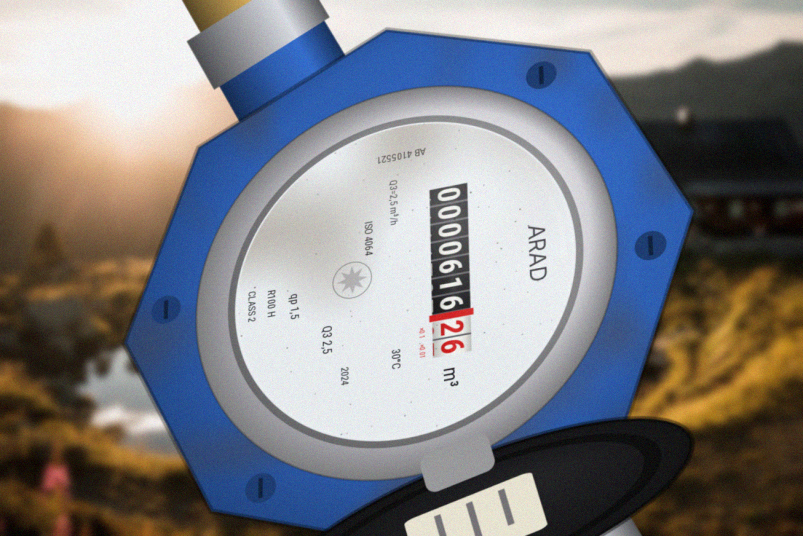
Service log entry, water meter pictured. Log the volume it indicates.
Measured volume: 616.26 m³
